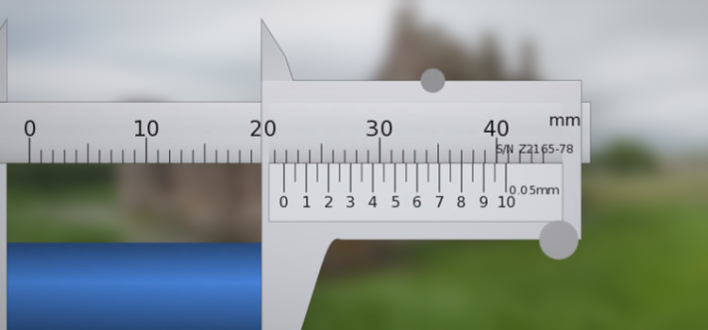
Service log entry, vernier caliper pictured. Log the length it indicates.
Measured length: 21.8 mm
